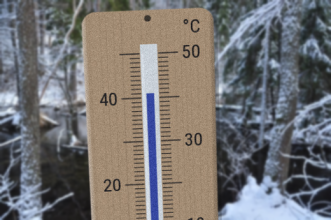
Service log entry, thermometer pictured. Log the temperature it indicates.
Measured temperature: 41 °C
